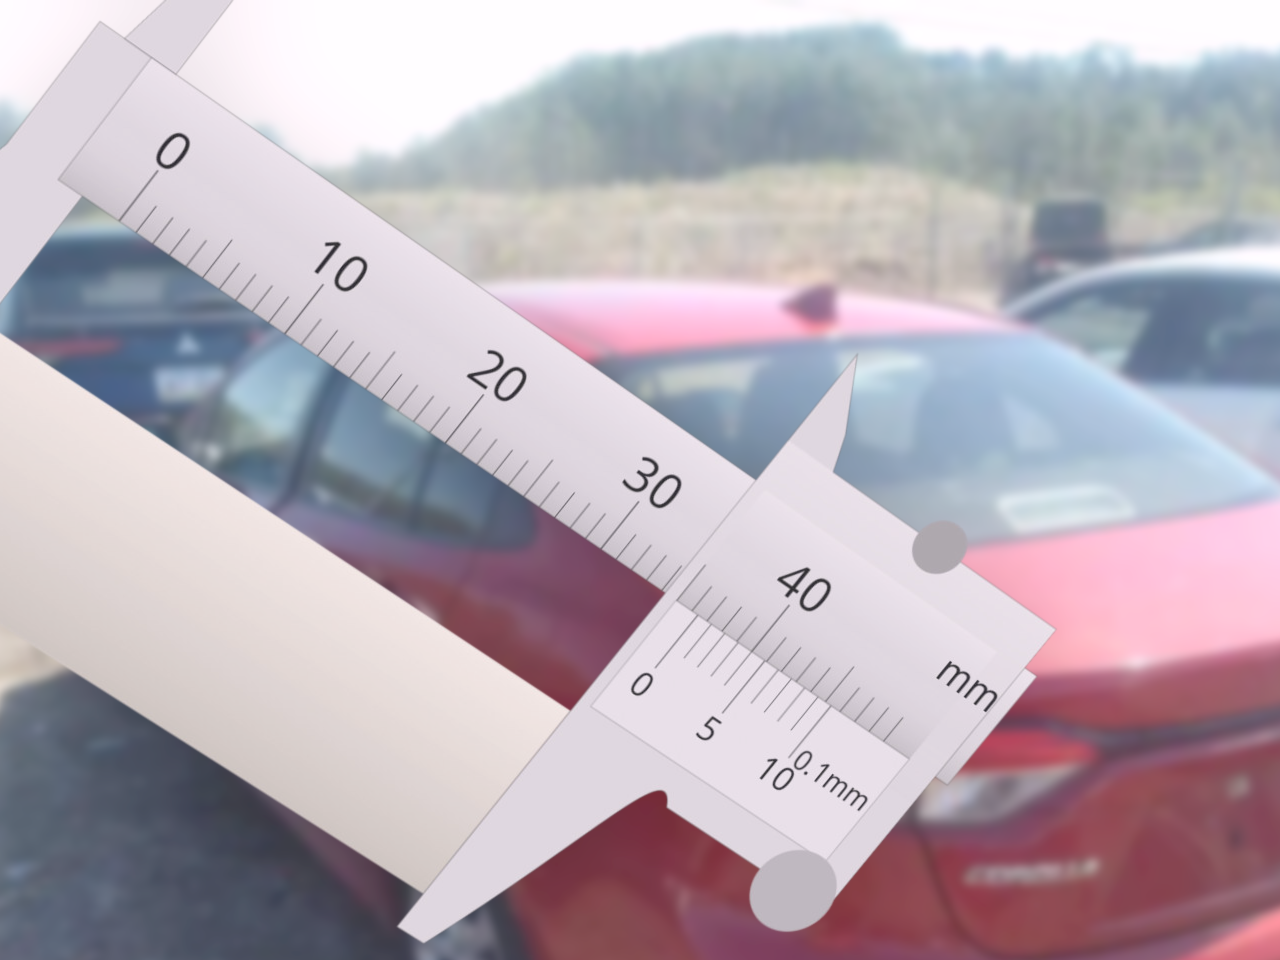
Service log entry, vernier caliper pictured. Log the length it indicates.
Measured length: 36.4 mm
